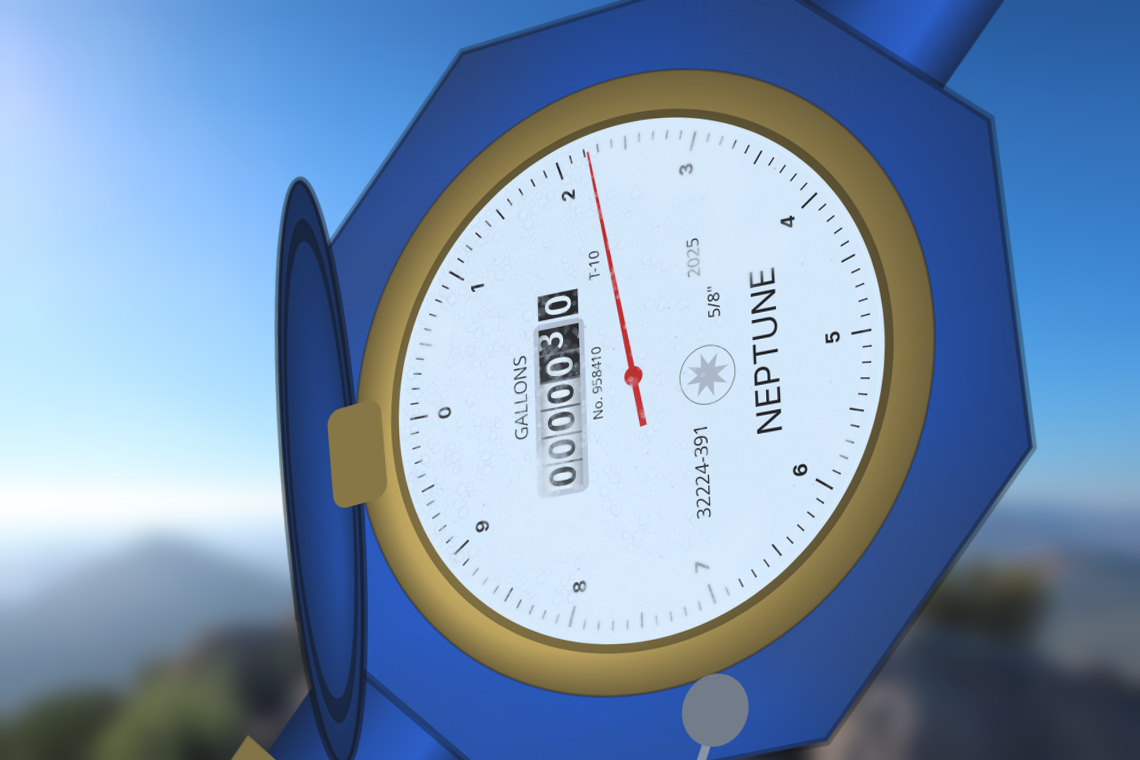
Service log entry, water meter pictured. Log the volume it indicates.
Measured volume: 32.2 gal
